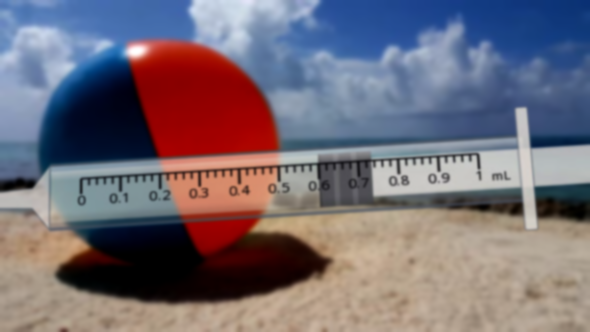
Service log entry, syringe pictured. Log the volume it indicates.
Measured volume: 0.6 mL
